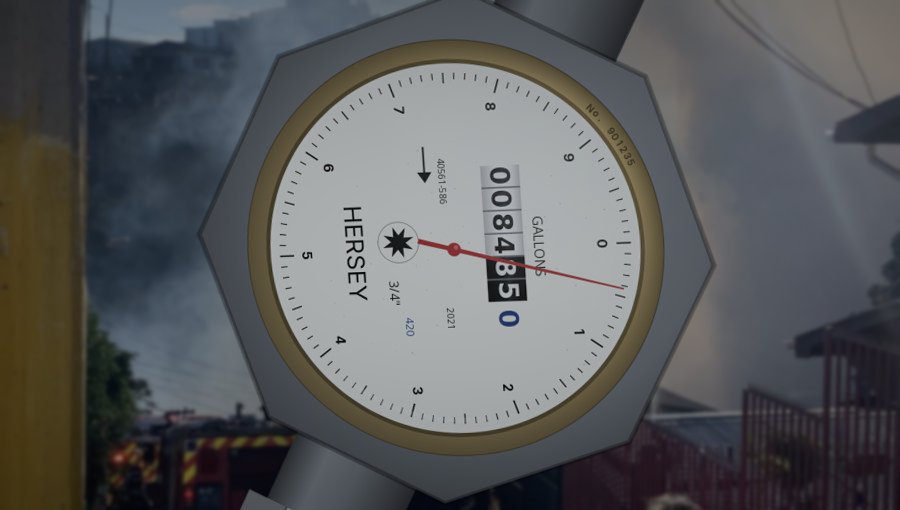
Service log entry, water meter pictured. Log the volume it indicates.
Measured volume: 84850.4 gal
